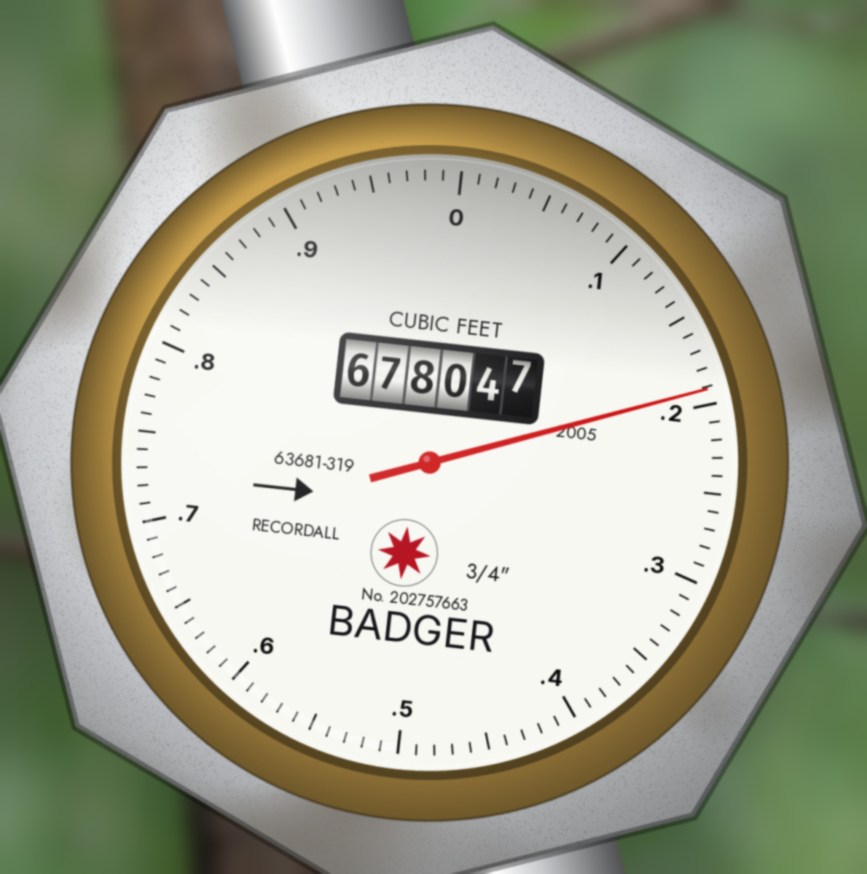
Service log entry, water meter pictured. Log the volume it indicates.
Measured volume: 678047.19 ft³
